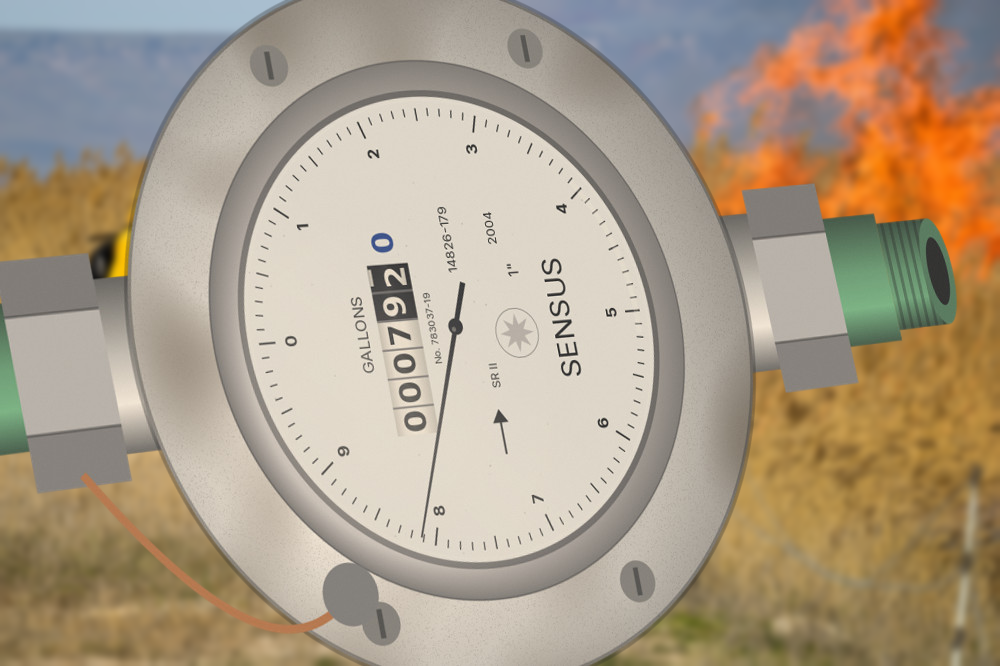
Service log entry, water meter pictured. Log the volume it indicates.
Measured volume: 7918.1 gal
